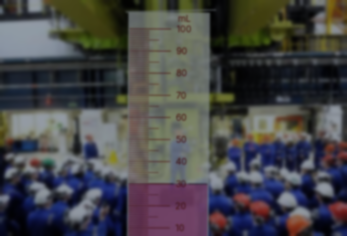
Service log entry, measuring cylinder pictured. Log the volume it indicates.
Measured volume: 30 mL
